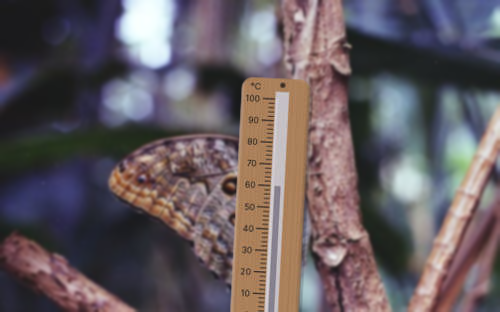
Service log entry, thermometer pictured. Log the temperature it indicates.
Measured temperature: 60 °C
